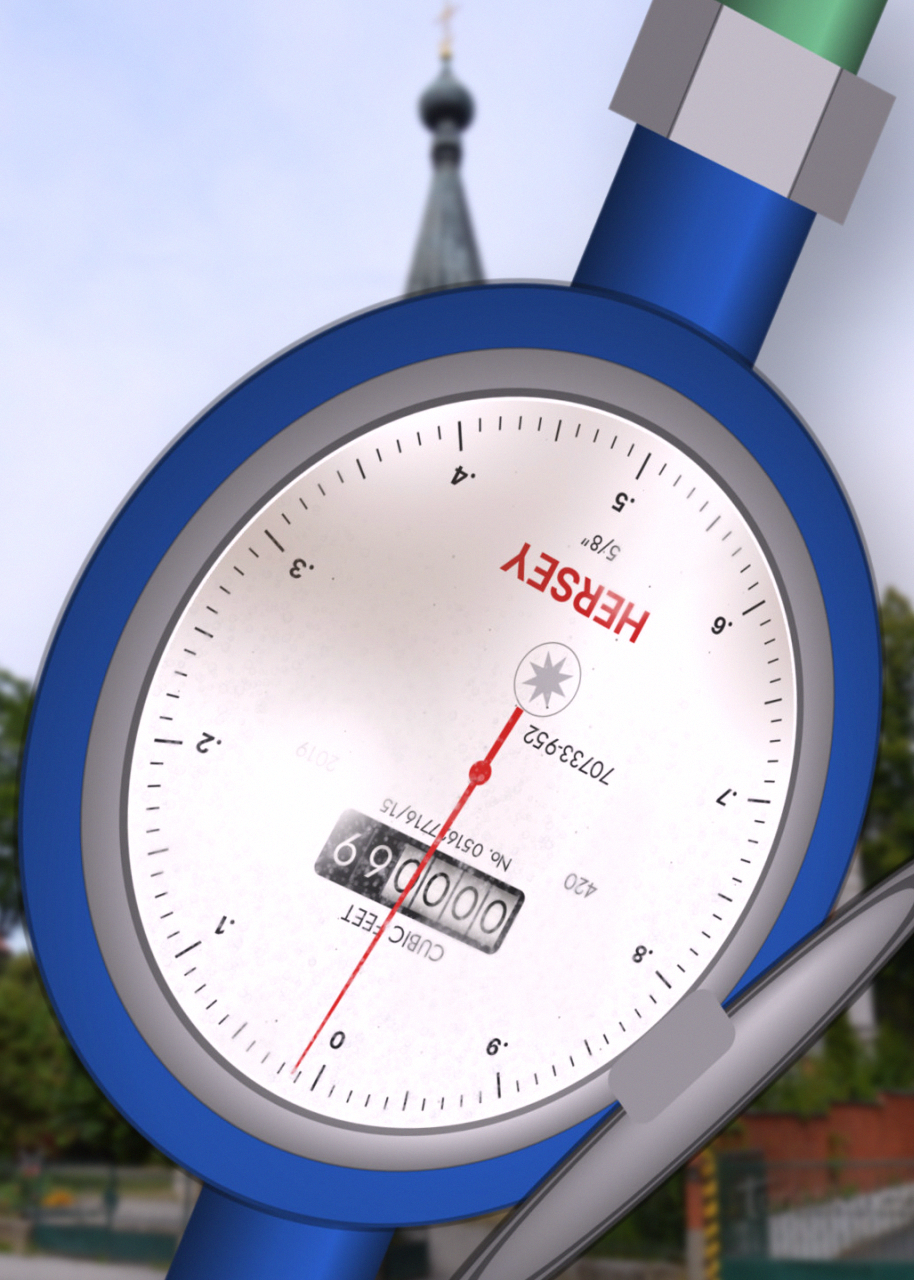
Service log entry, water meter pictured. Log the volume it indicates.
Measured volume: 69.01 ft³
